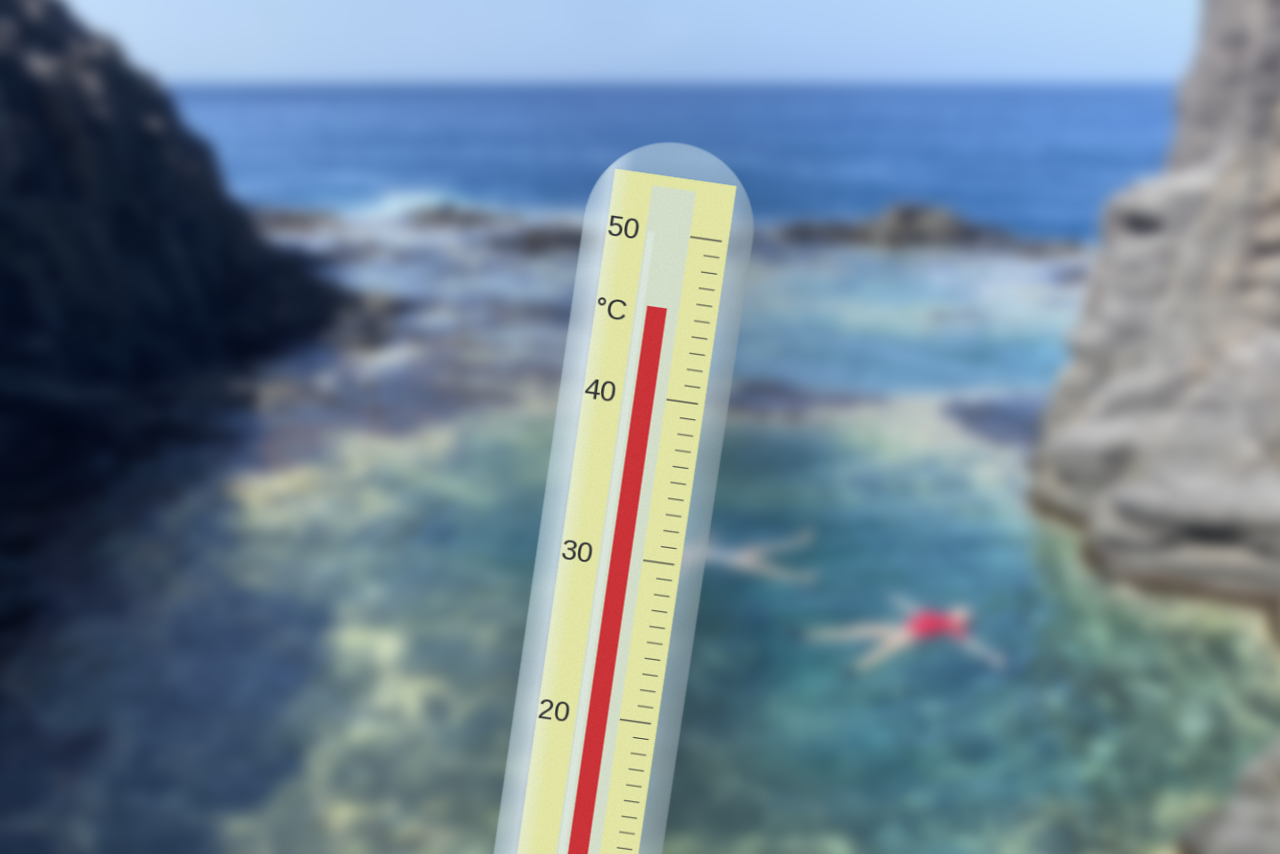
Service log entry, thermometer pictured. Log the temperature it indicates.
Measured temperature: 45.5 °C
